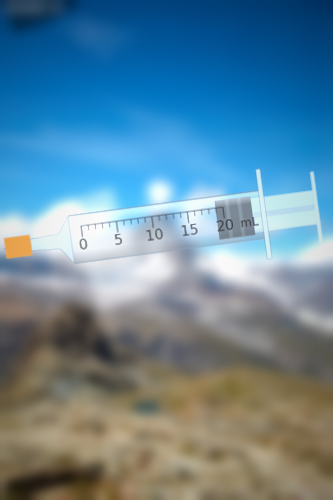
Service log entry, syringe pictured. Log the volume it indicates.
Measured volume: 19 mL
